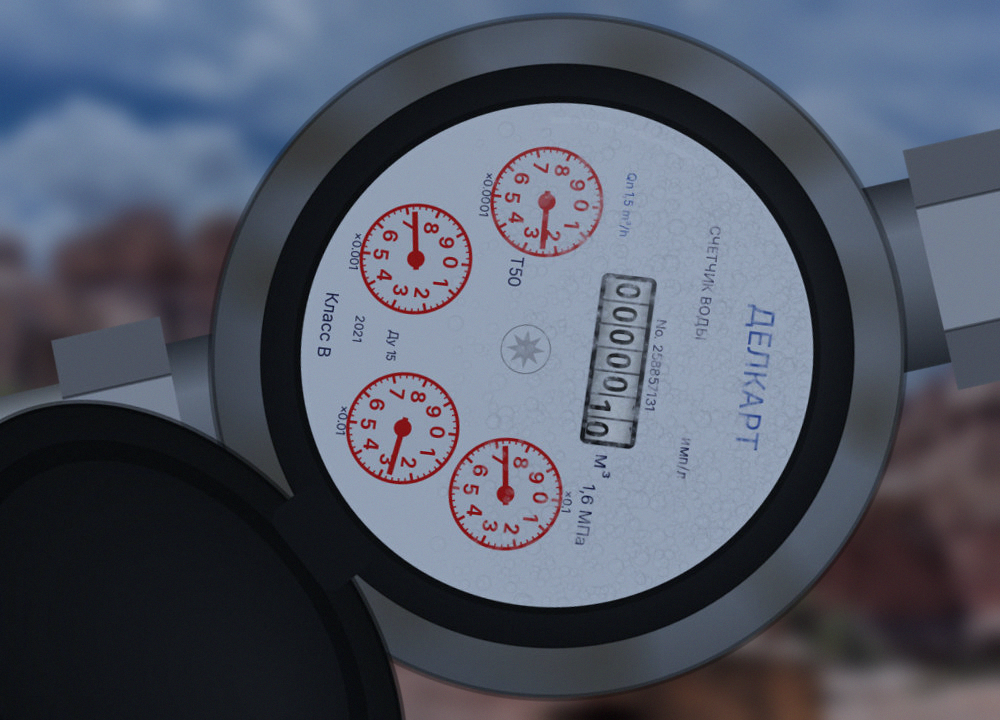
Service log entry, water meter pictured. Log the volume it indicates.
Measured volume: 9.7272 m³
